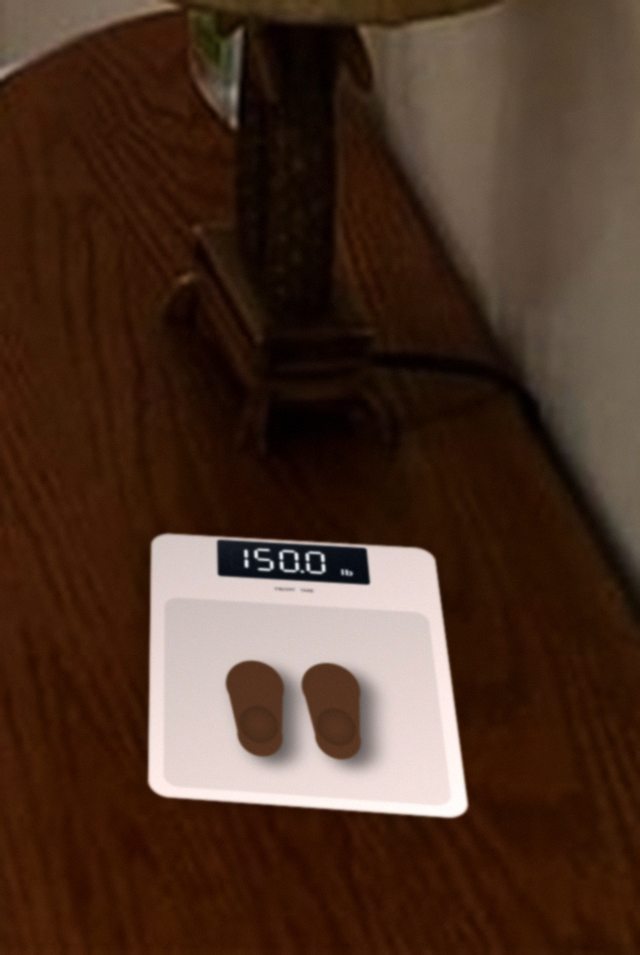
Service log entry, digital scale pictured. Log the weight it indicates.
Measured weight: 150.0 lb
